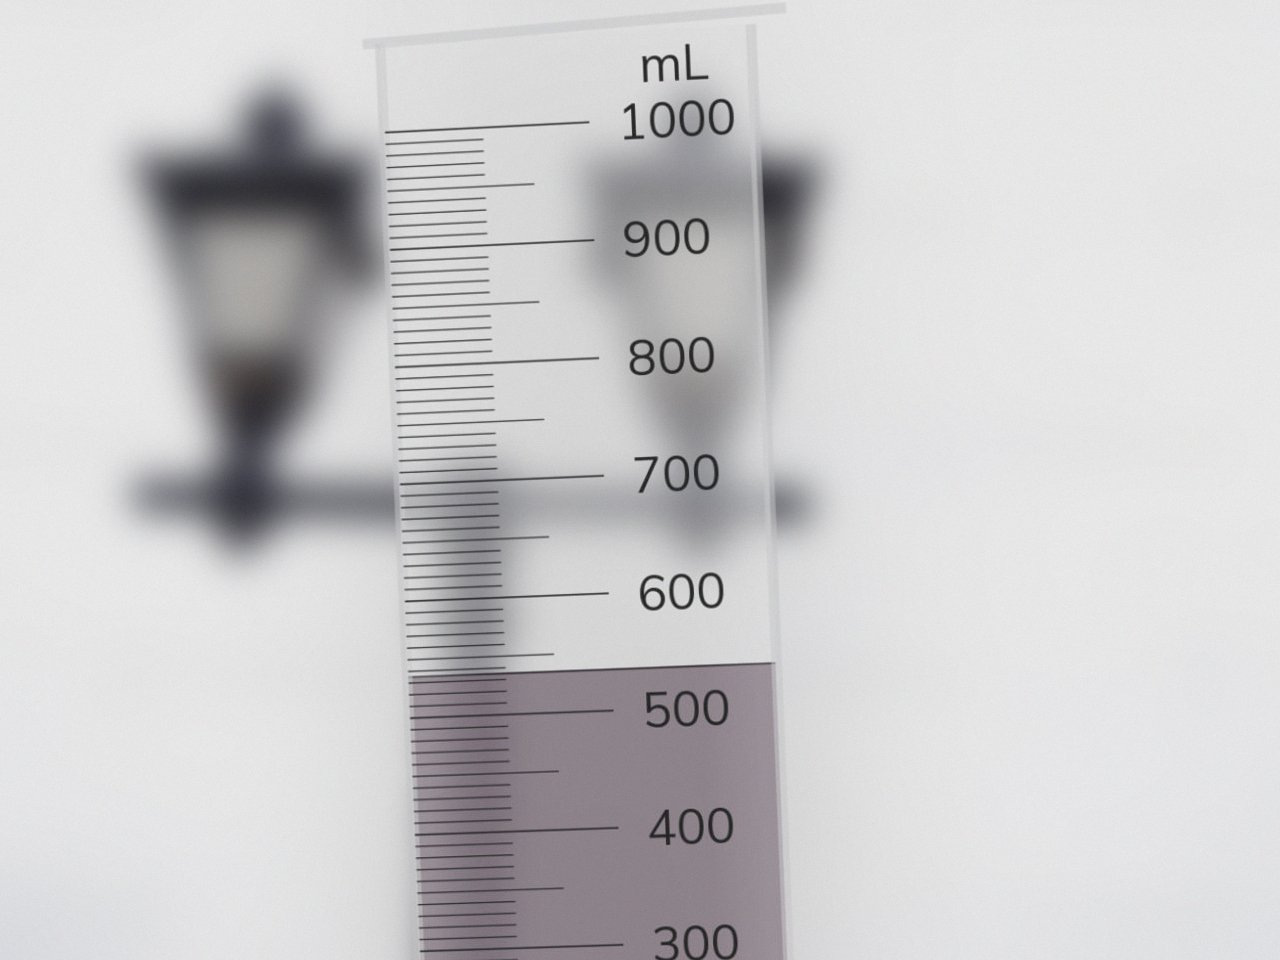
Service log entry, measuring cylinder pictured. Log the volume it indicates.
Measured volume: 535 mL
